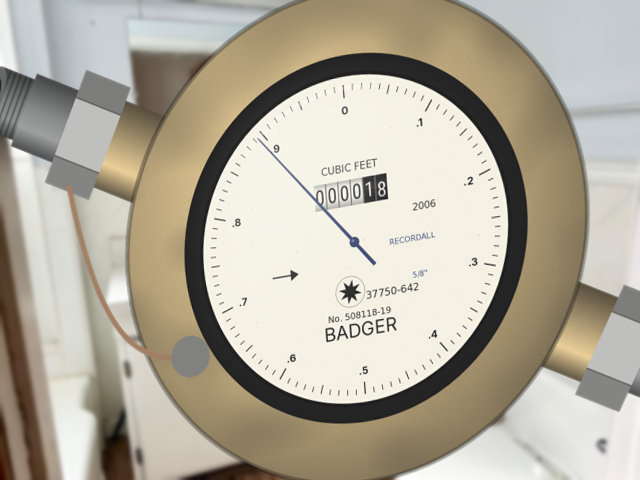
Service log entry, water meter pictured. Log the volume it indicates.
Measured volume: 17.89 ft³
